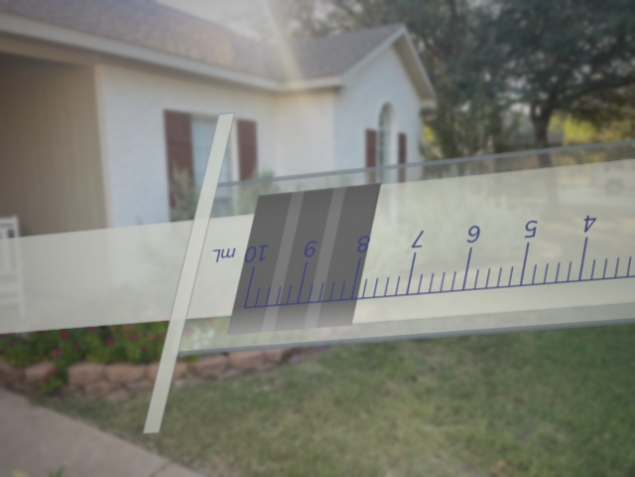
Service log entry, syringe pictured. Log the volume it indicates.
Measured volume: 7.9 mL
